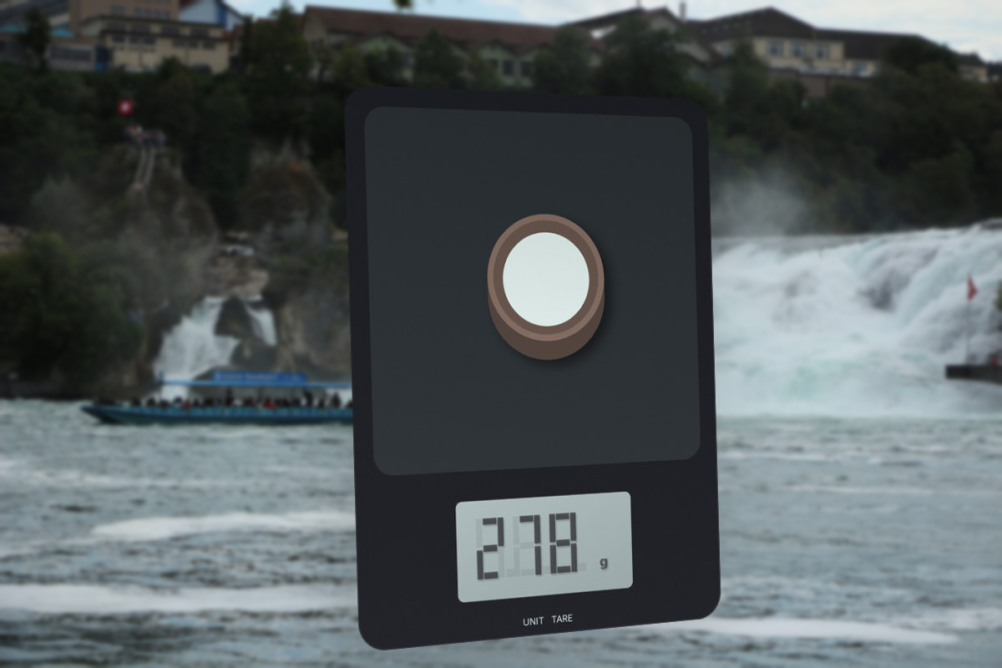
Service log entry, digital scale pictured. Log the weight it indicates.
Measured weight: 278 g
